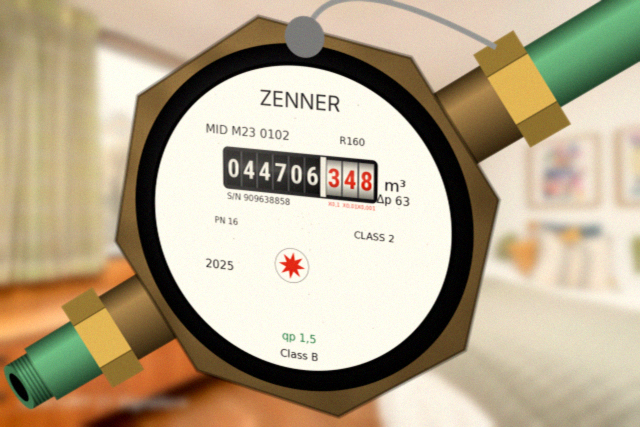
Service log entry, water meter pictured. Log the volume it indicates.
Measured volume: 44706.348 m³
